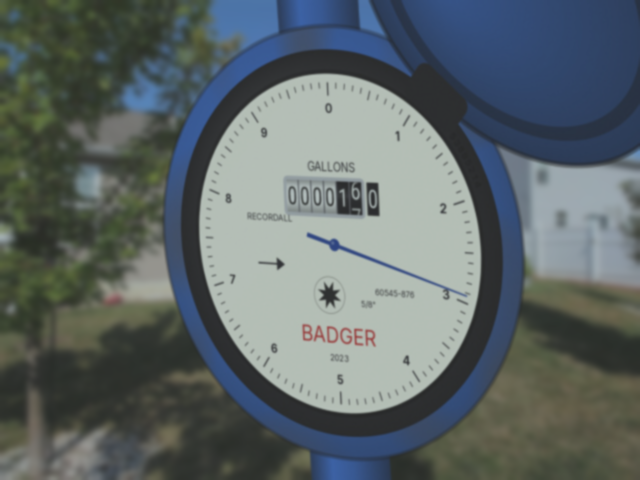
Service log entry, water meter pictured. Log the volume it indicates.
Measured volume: 162.9 gal
